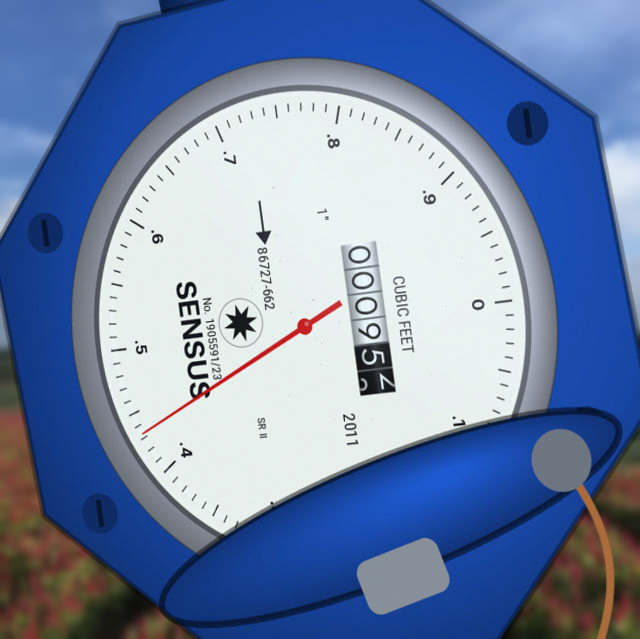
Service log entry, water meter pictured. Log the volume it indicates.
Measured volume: 952.43 ft³
